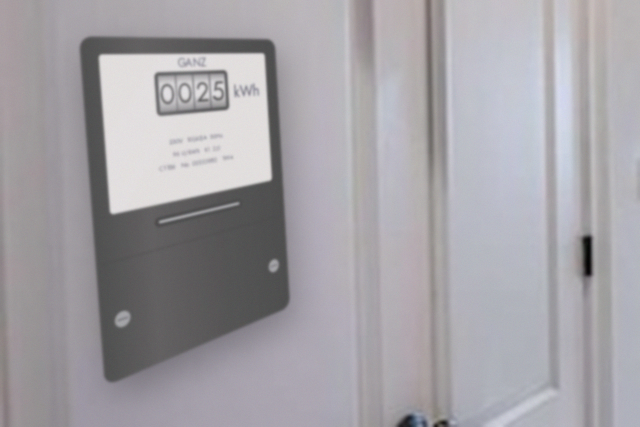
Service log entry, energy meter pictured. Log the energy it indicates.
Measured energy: 25 kWh
